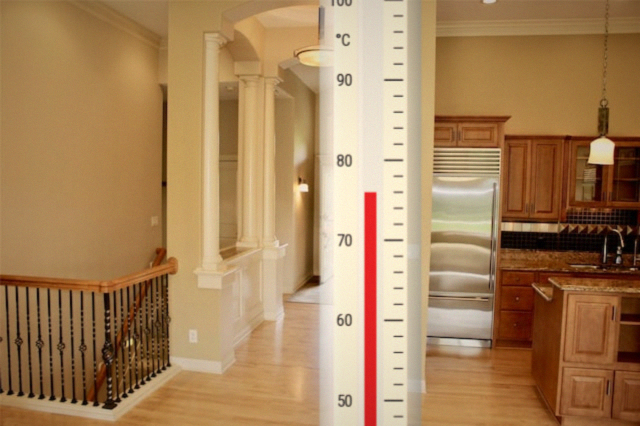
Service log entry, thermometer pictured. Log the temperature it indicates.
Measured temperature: 76 °C
